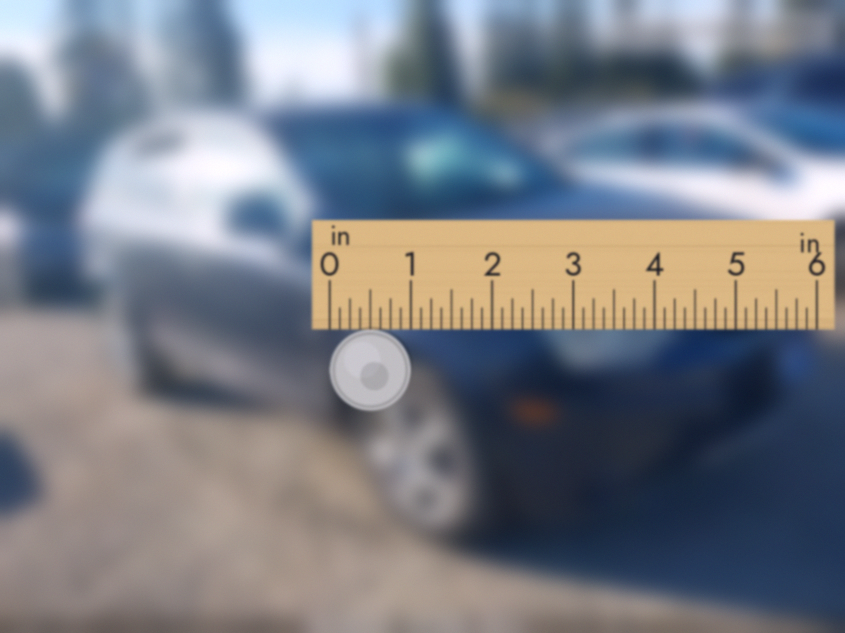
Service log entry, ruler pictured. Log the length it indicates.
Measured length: 1 in
